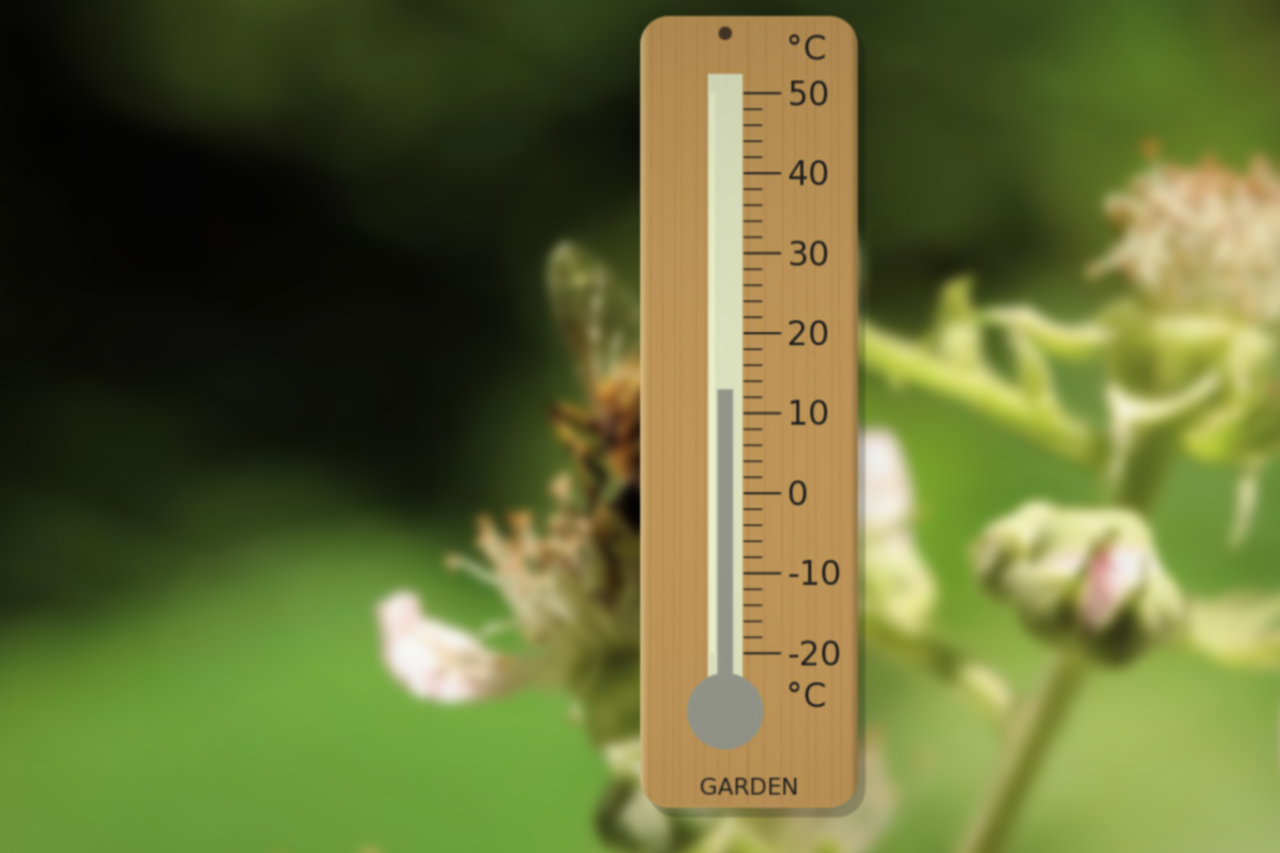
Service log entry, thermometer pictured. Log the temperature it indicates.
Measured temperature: 13 °C
